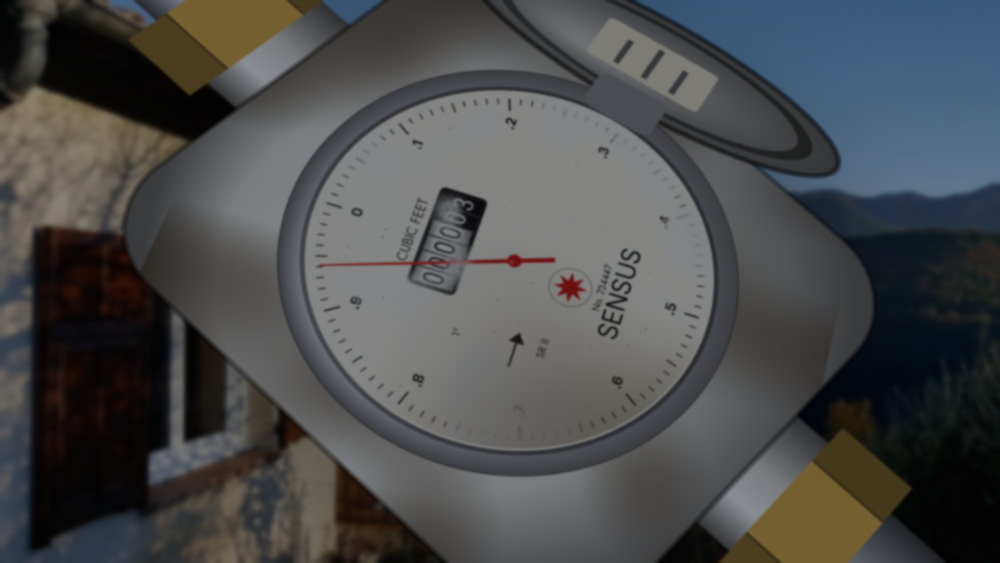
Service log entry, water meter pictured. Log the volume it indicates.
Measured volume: 2.94 ft³
